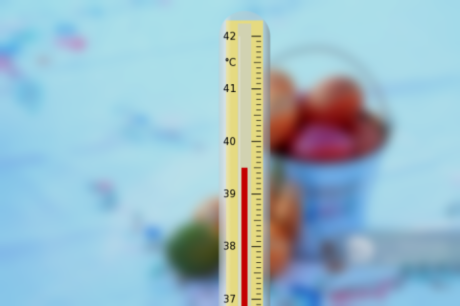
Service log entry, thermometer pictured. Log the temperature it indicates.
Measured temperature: 39.5 °C
